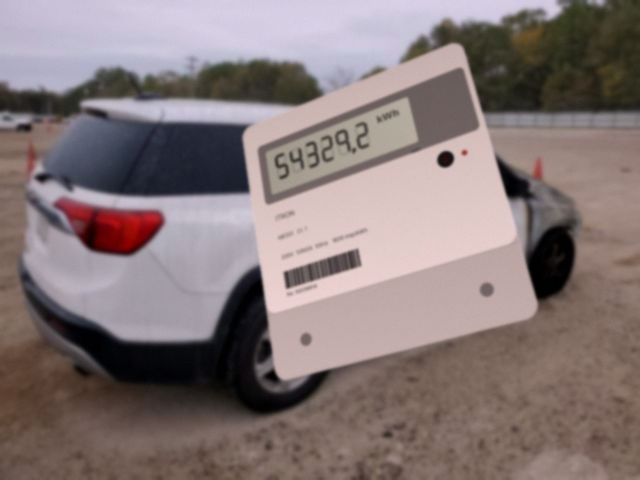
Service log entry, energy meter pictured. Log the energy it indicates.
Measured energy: 54329.2 kWh
